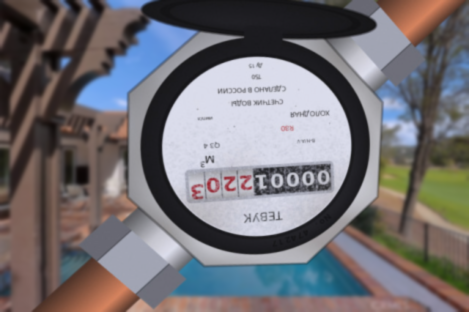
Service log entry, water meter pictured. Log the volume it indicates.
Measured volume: 1.2203 m³
